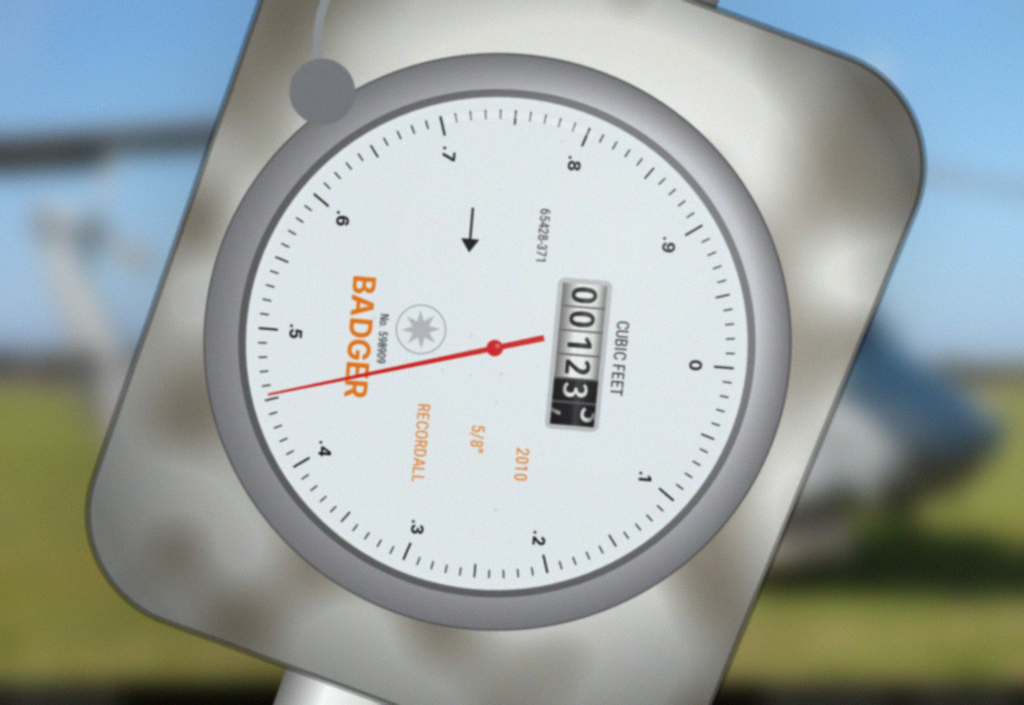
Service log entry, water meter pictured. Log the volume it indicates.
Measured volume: 1233.45 ft³
